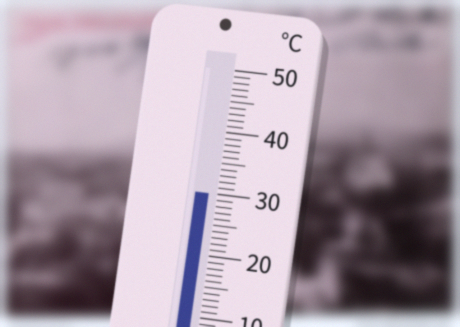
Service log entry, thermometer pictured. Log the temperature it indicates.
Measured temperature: 30 °C
